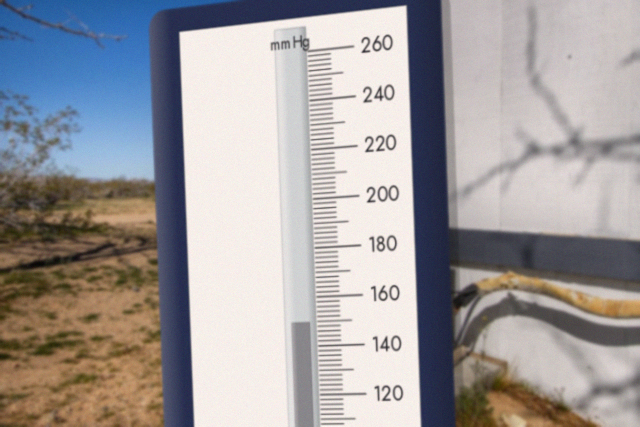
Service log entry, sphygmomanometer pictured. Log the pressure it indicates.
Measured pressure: 150 mmHg
